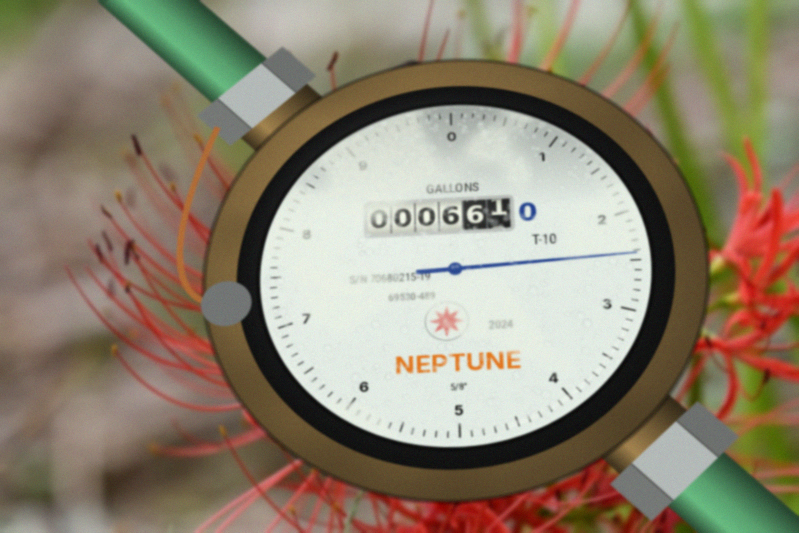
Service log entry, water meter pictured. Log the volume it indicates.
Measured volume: 6612.4 gal
